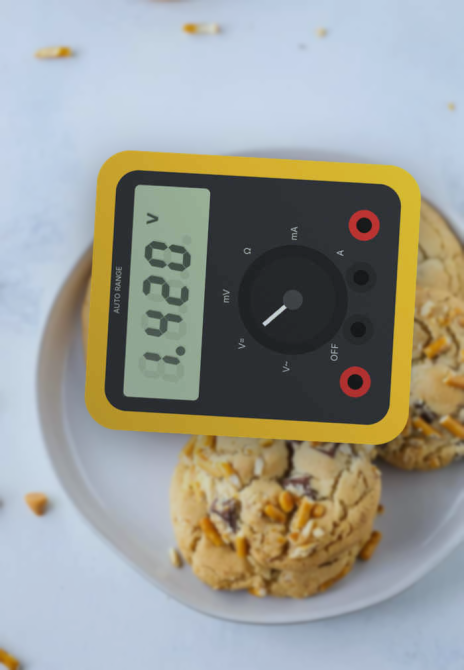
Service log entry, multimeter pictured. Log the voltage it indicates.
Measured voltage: 1.420 V
